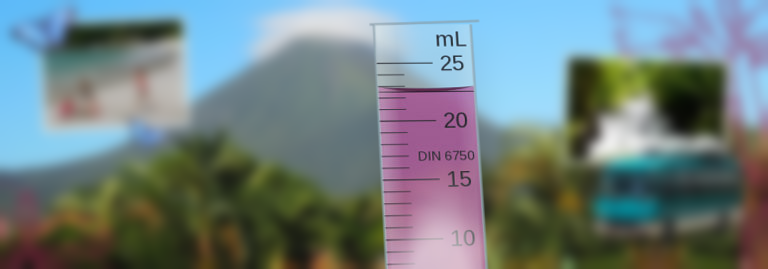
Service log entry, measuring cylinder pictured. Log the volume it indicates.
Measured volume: 22.5 mL
